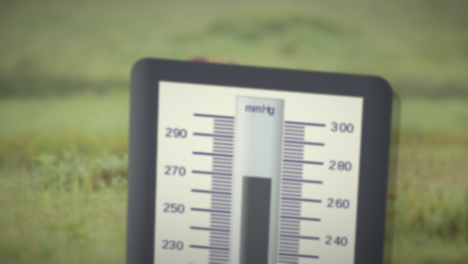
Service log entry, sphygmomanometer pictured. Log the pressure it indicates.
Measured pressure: 270 mmHg
